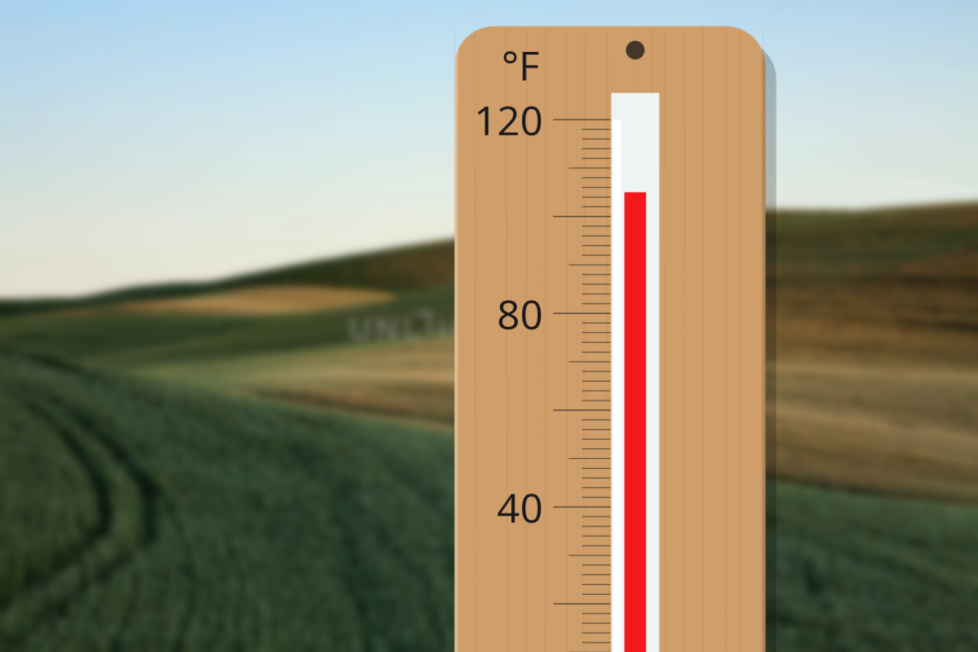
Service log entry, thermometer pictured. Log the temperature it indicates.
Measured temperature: 105 °F
